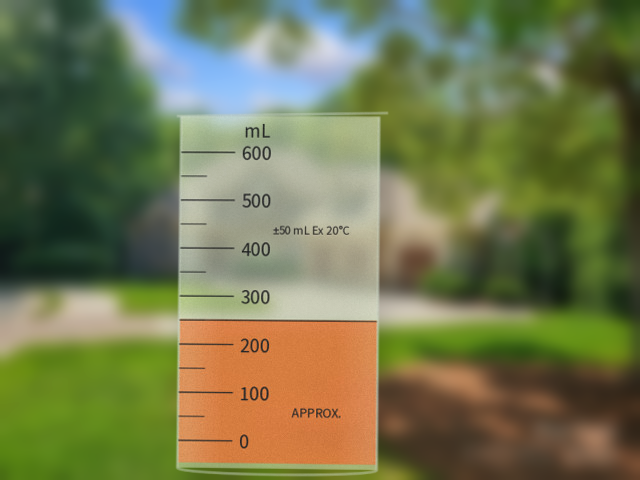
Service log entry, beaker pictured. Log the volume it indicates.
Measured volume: 250 mL
